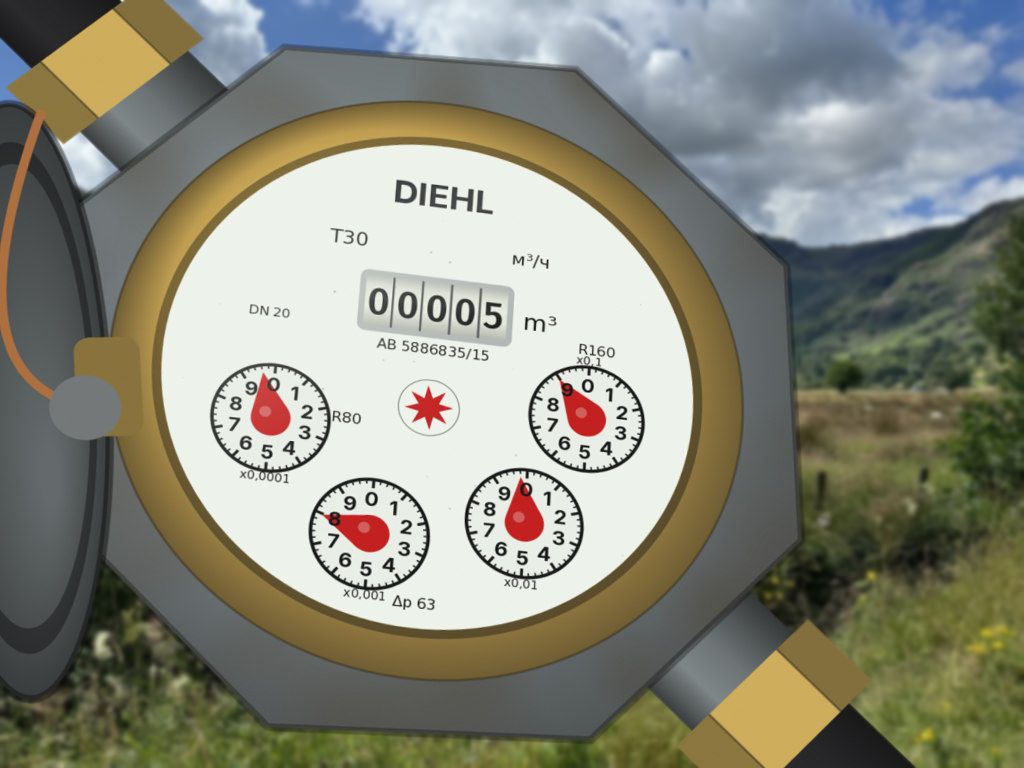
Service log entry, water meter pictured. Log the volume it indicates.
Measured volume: 5.8979 m³
